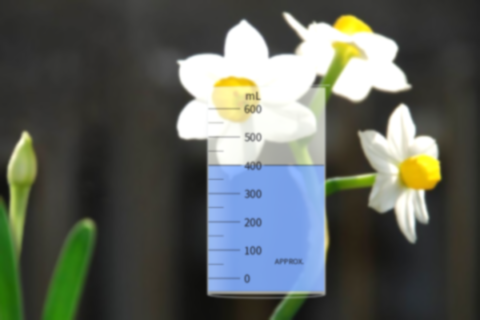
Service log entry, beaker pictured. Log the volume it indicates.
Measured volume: 400 mL
